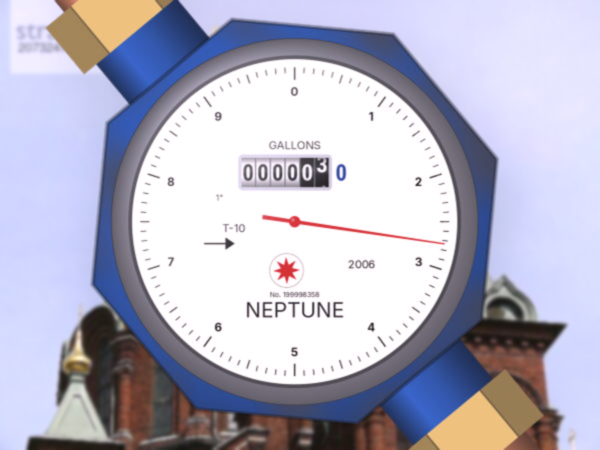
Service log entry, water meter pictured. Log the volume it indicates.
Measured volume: 32.7 gal
